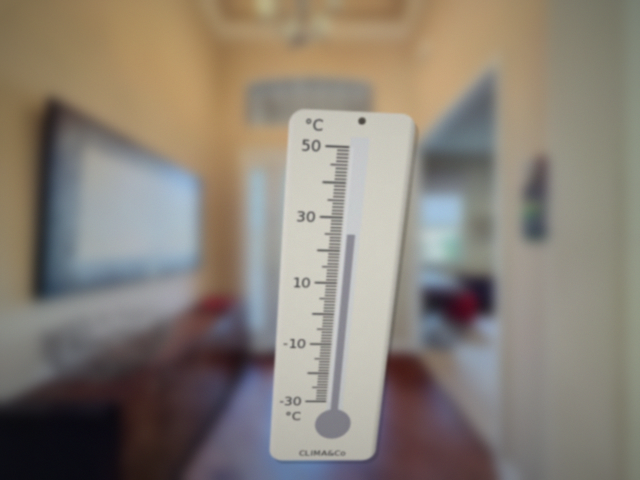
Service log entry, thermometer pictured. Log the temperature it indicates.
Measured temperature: 25 °C
